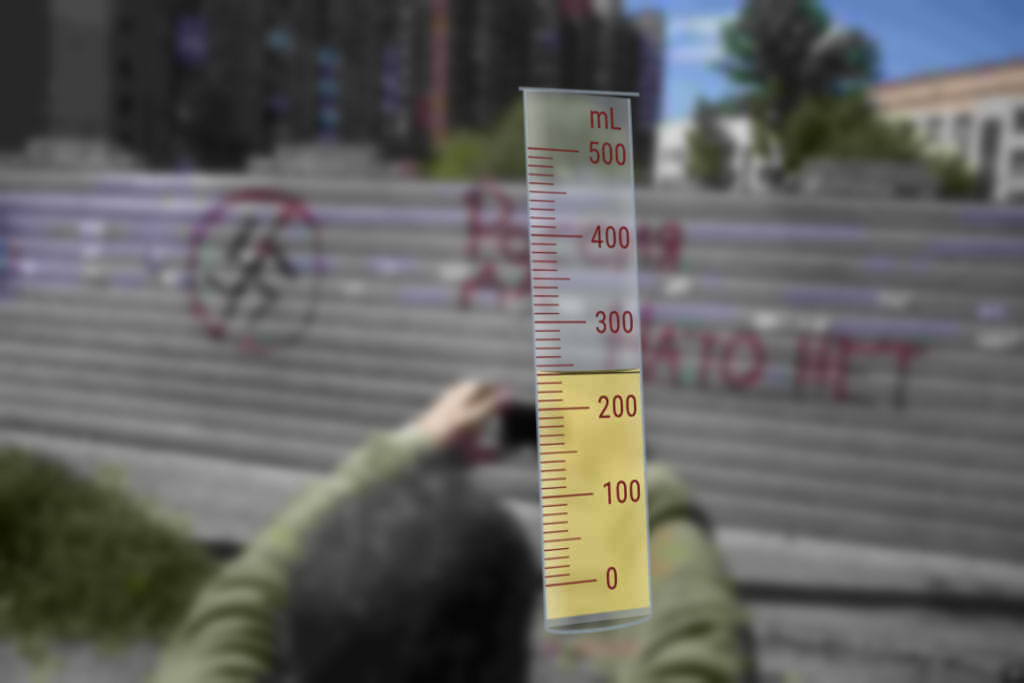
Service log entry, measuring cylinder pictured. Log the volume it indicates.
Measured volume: 240 mL
